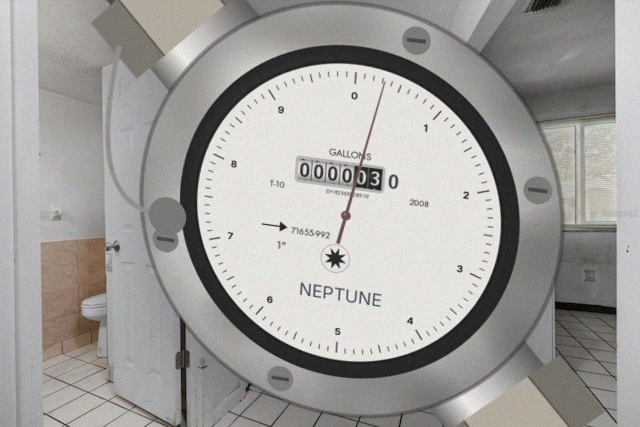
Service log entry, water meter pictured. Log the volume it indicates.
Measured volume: 30.3 gal
